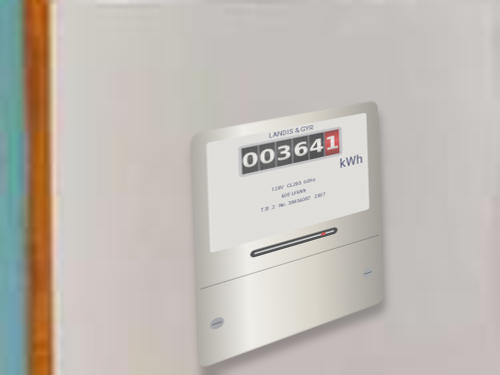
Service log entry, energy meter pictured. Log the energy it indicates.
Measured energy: 364.1 kWh
